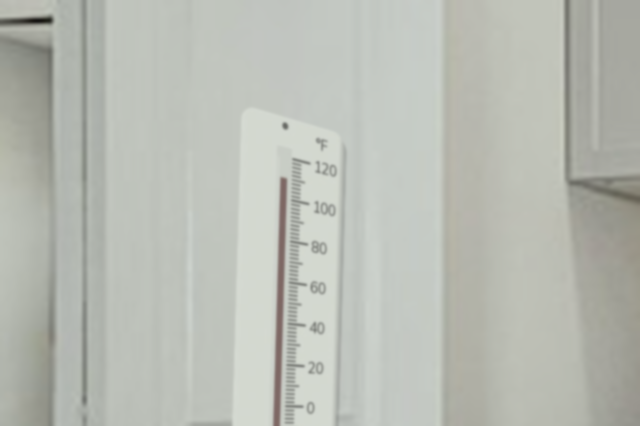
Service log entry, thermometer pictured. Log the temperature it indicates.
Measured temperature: 110 °F
